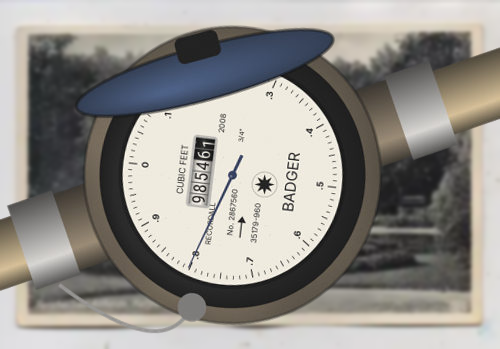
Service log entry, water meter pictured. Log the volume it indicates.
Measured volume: 985460.80 ft³
